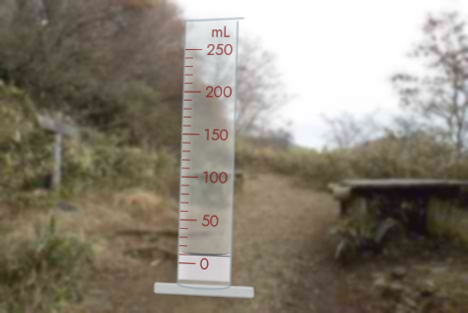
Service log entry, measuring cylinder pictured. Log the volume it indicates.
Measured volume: 10 mL
